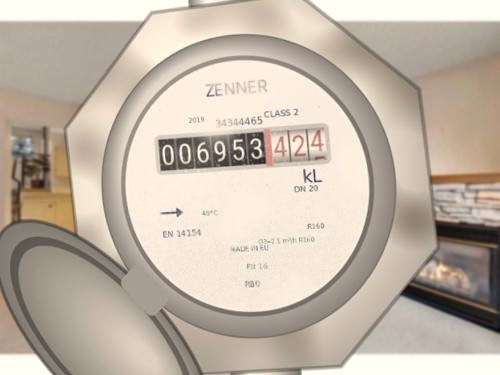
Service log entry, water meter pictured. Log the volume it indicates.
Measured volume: 6953.424 kL
